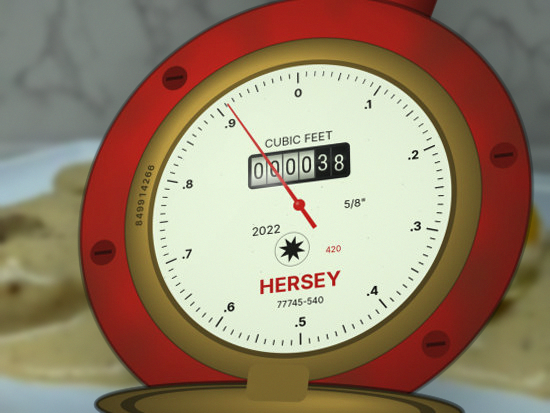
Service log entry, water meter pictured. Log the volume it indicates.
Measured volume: 37.91 ft³
